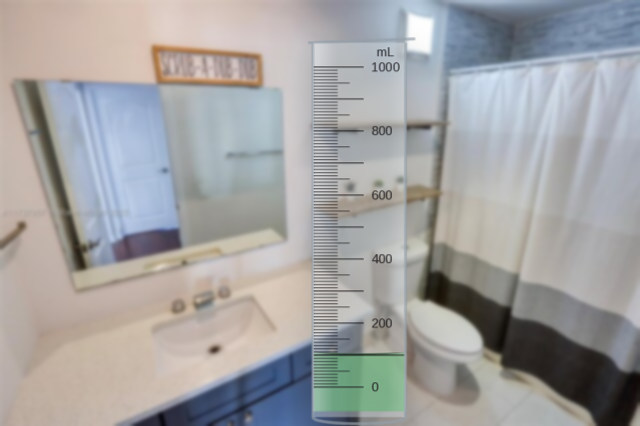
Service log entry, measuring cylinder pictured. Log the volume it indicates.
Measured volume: 100 mL
